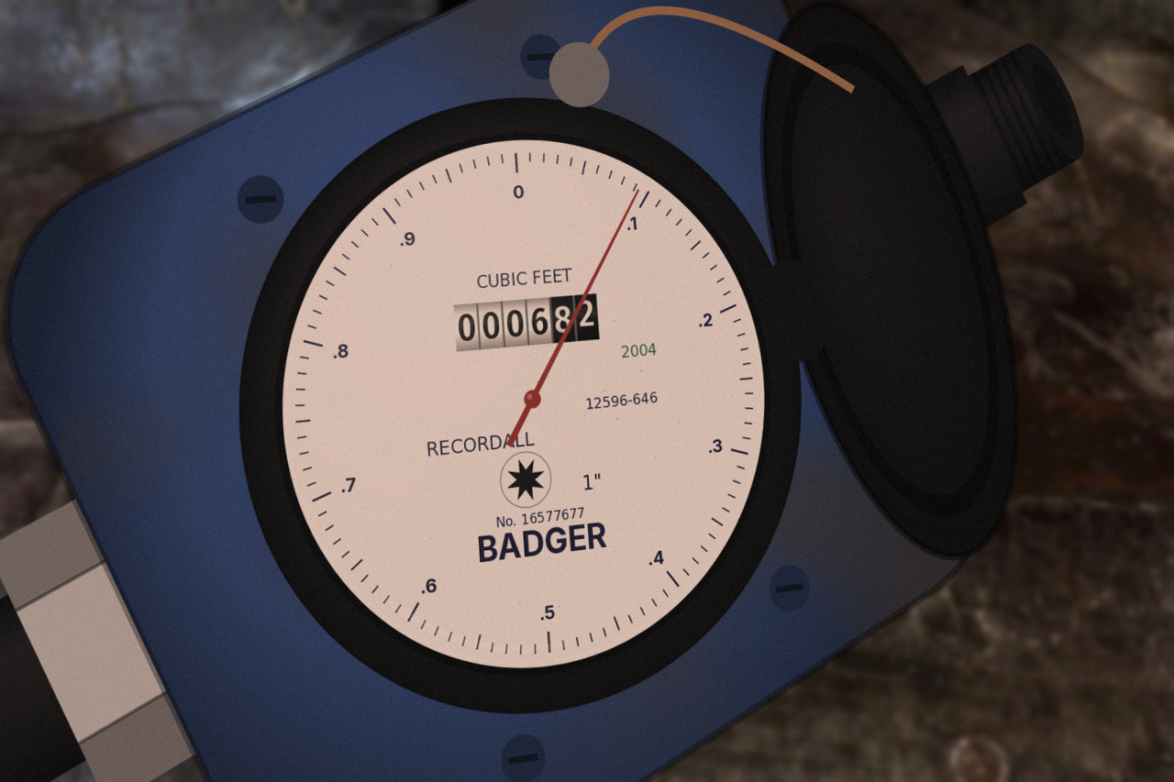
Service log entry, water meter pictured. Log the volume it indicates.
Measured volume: 682.09 ft³
